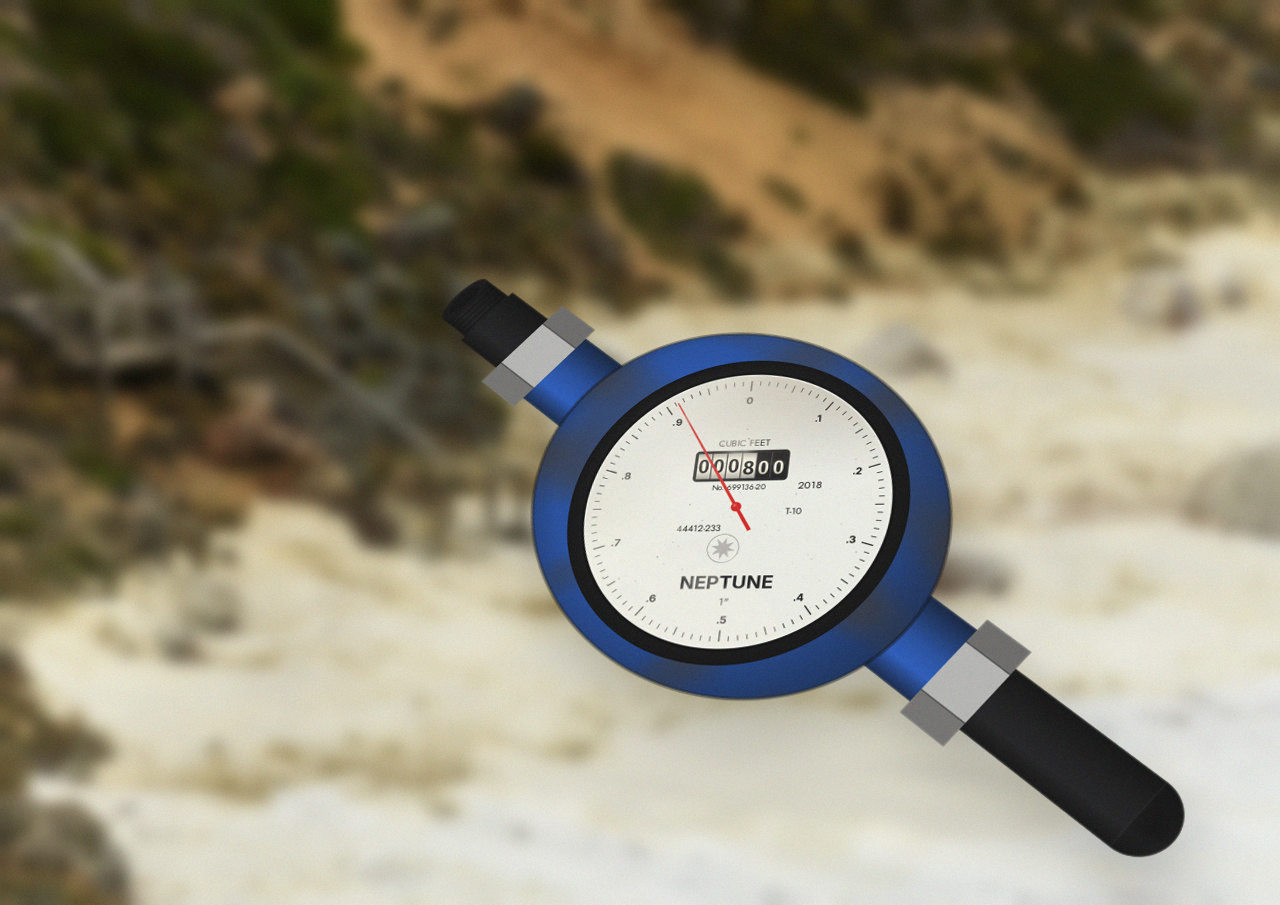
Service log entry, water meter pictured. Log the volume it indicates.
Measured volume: 799.91 ft³
